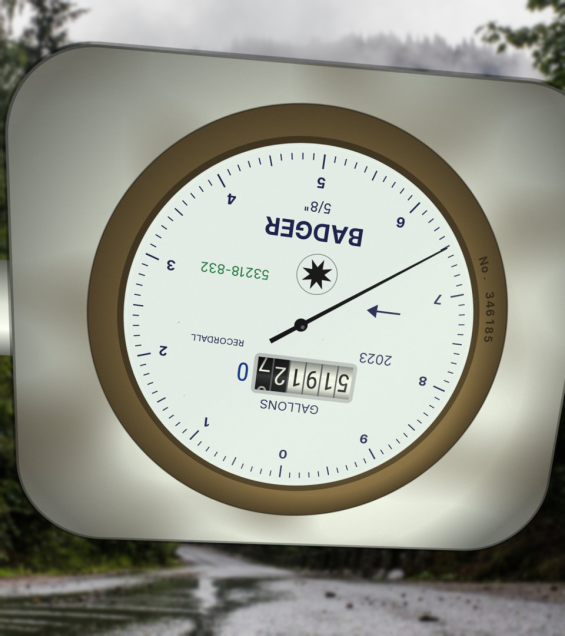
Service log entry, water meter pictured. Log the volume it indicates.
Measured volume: 5191266.5 gal
